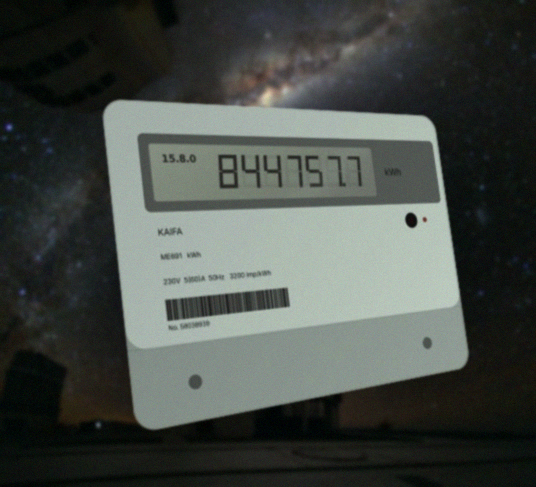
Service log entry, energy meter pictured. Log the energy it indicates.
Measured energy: 844757.7 kWh
